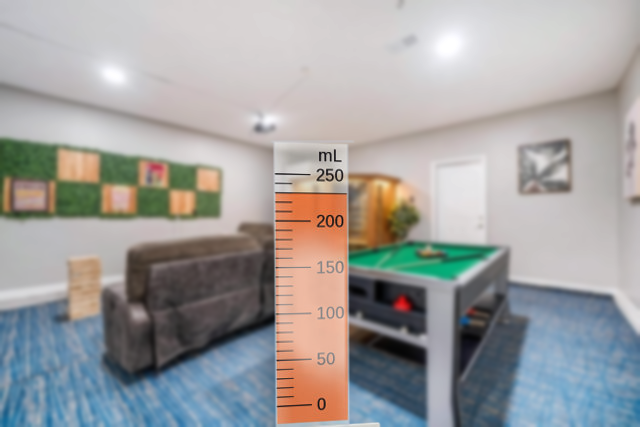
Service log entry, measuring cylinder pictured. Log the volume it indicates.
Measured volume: 230 mL
